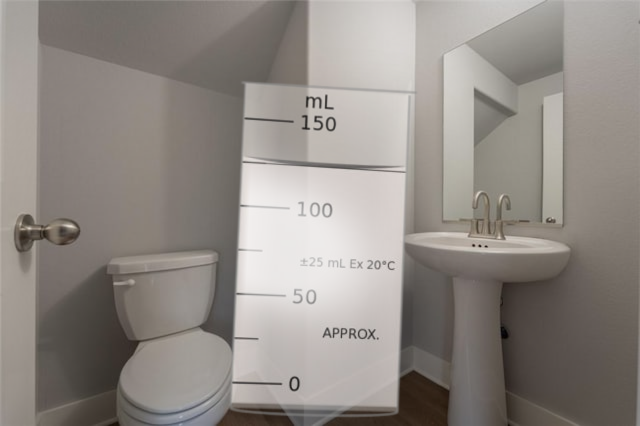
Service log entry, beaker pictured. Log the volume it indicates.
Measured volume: 125 mL
